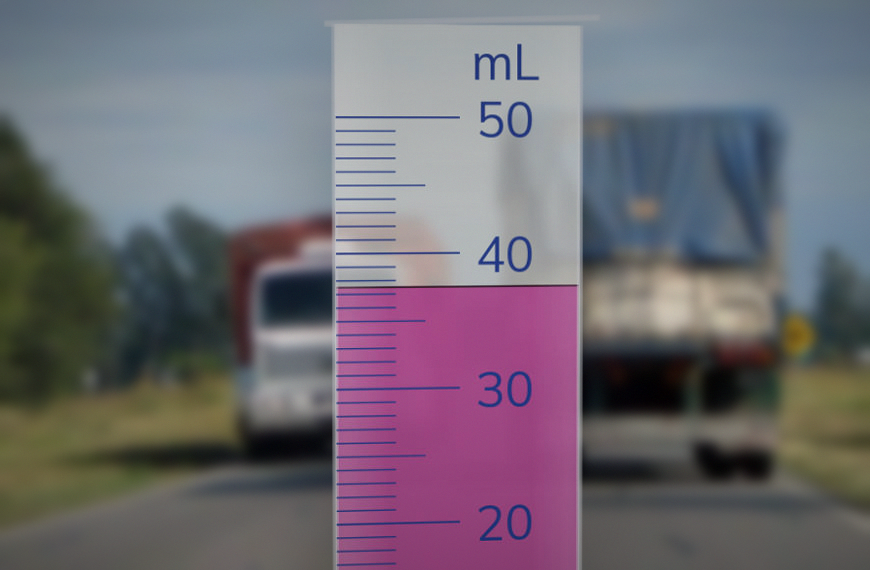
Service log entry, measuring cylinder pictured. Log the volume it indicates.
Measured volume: 37.5 mL
